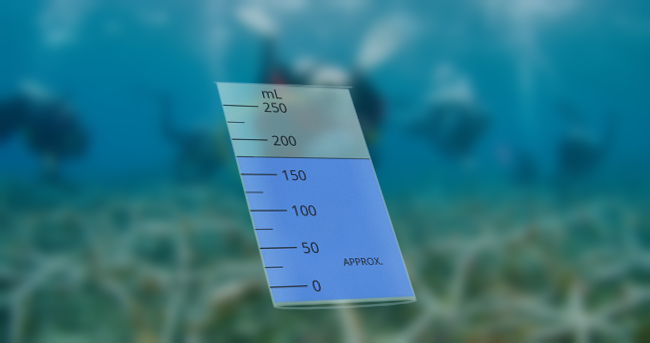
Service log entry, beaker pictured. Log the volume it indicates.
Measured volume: 175 mL
